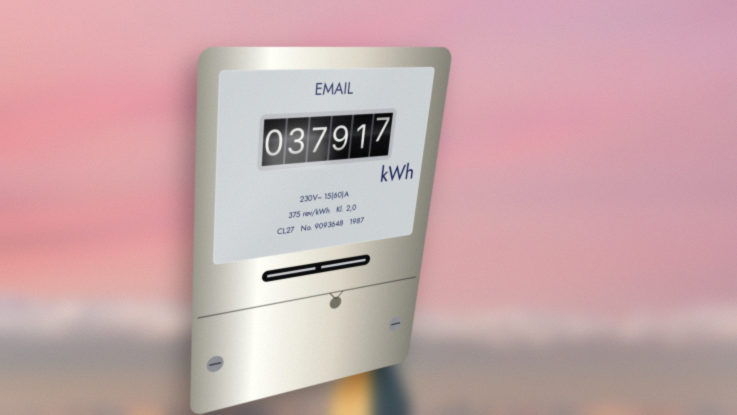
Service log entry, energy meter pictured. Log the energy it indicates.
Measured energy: 37917 kWh
